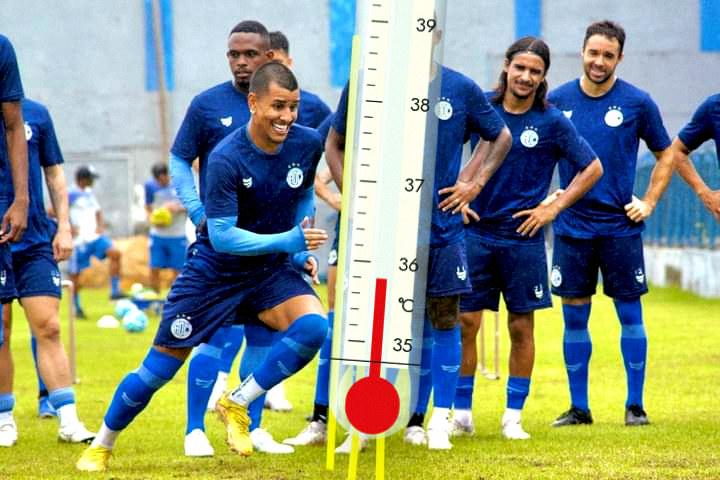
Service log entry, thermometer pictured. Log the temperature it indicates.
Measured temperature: 35.8 °C
